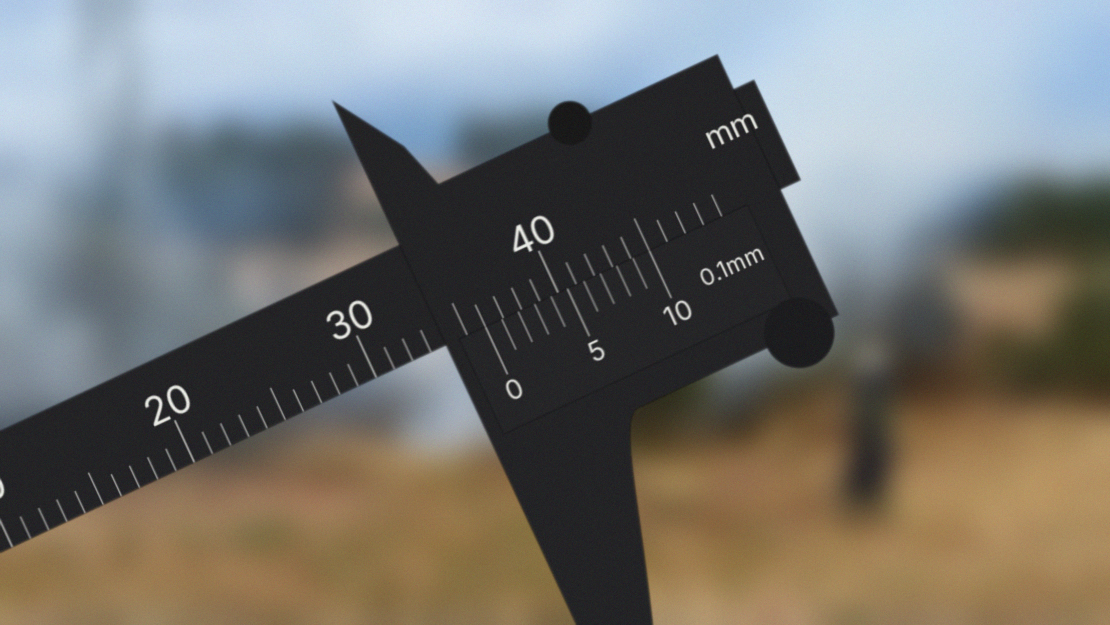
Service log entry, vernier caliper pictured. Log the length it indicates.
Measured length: 36.0 mm
